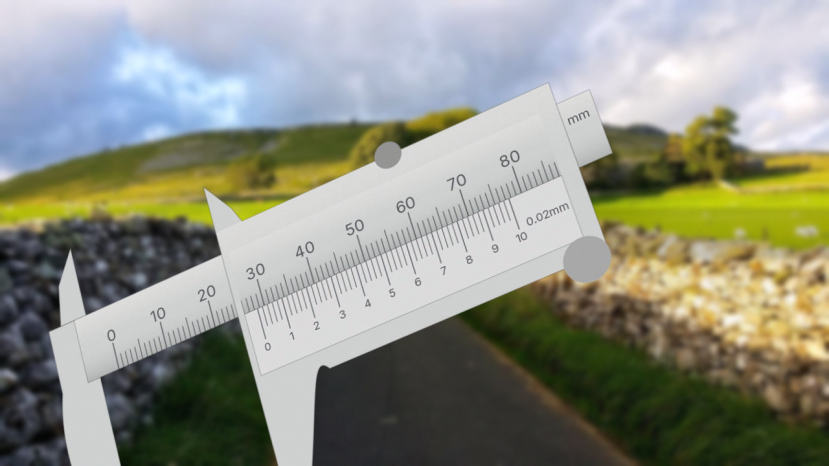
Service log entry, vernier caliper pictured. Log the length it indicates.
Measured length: 28.6 mm
